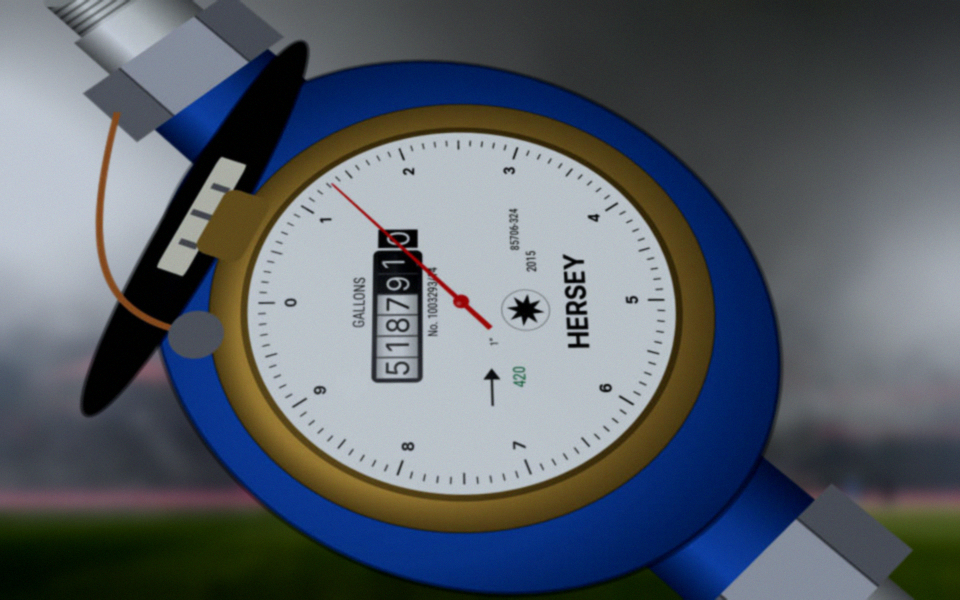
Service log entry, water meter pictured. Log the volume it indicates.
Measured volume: 5187911.3 gal
